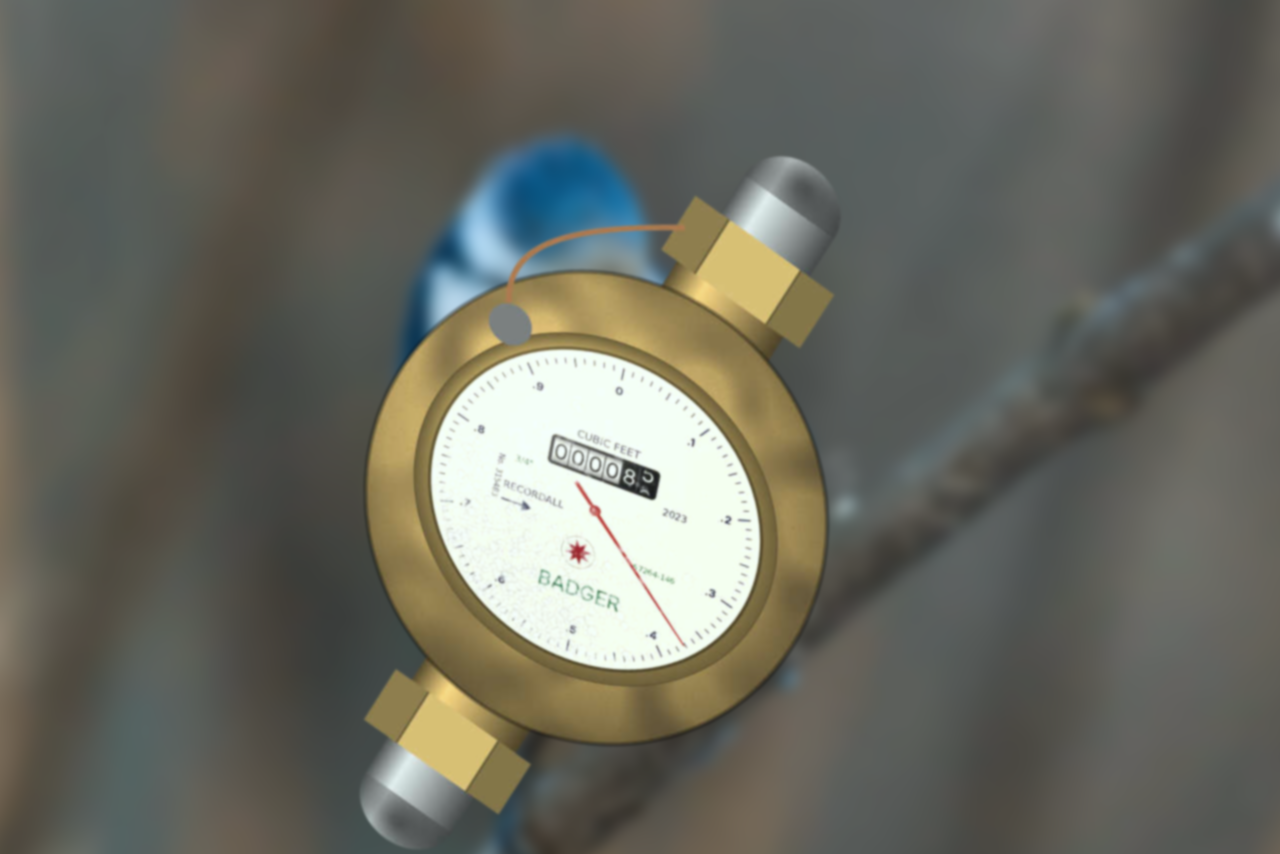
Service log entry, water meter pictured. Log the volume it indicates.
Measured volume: 85.37 ft³
